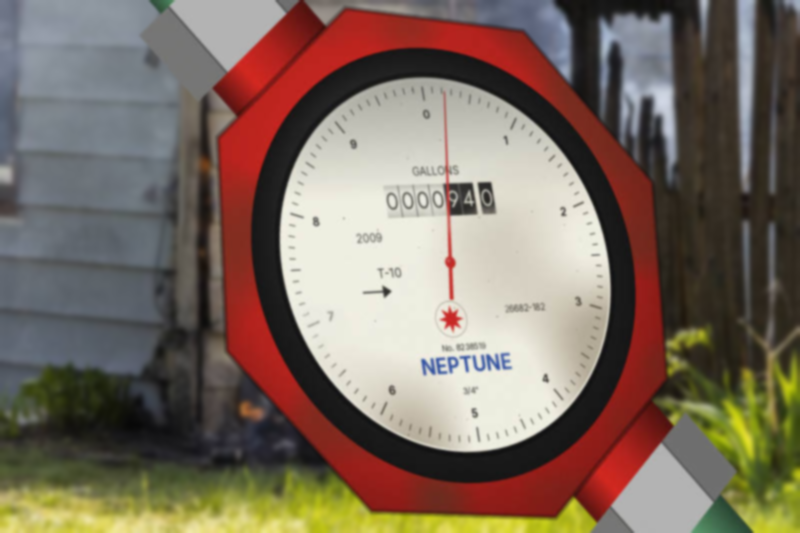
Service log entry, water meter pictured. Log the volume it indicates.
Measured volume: 940.2 gal
